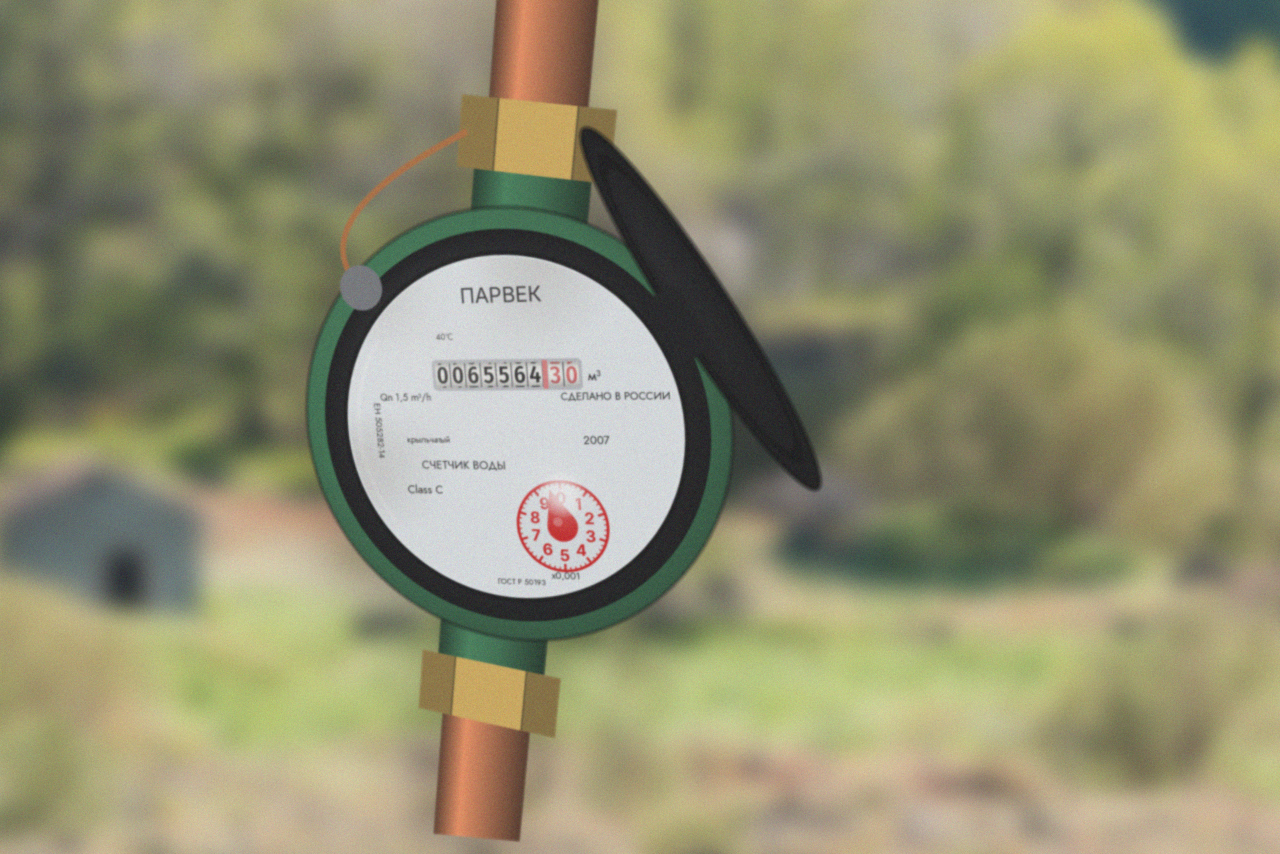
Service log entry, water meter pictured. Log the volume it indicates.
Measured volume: 65564.299 m³
